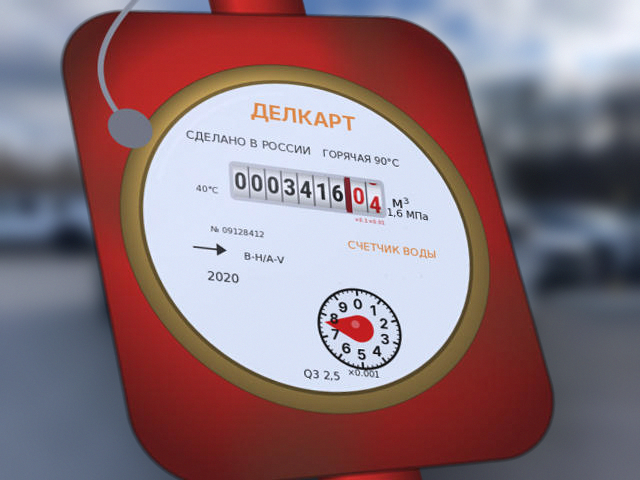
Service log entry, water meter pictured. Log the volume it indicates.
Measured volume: 3416.037 m³
